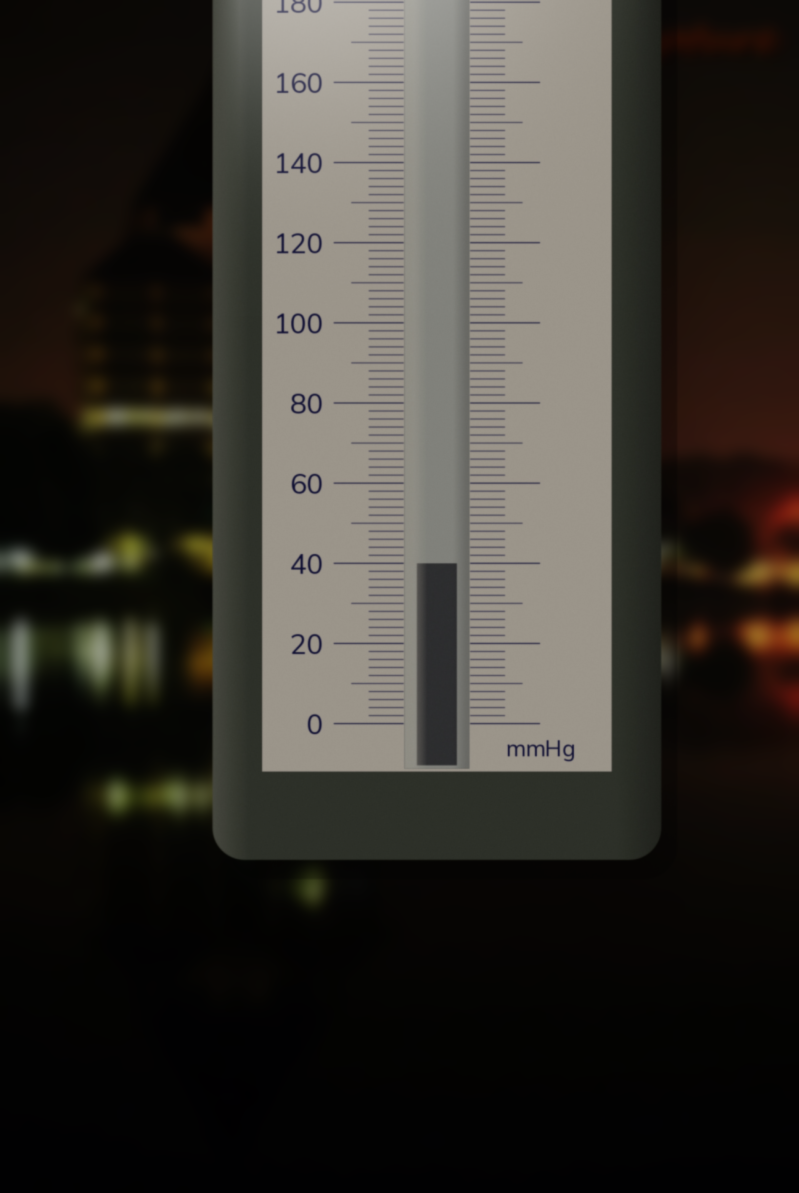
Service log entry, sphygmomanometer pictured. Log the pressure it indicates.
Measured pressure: 40 mmHg
